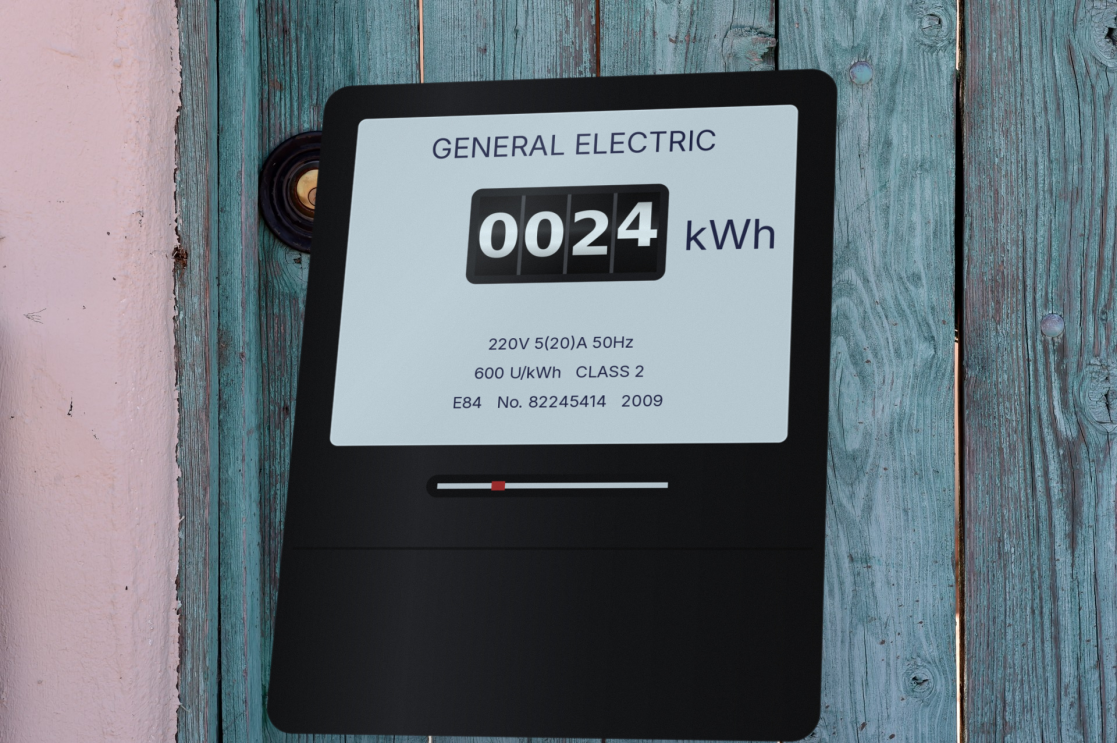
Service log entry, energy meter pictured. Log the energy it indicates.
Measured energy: 24 kWh
